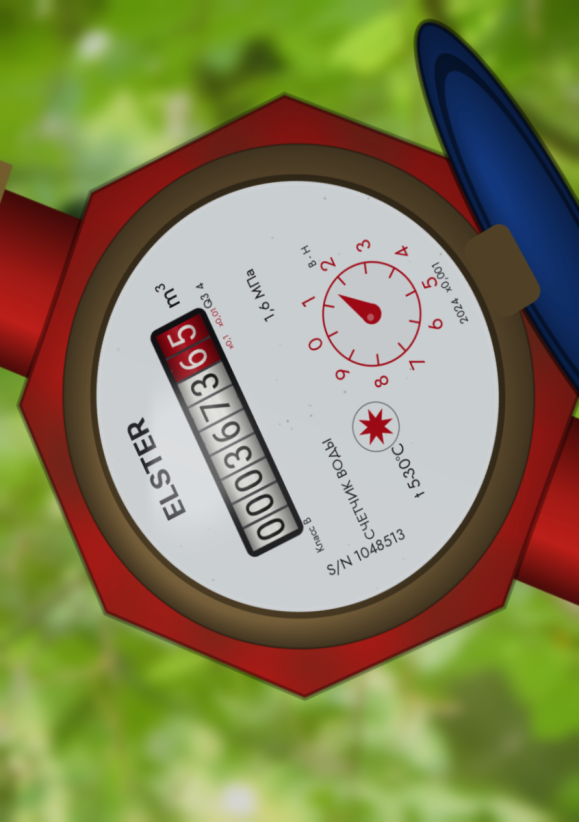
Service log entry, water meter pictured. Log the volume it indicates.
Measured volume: 3673.651 m³
